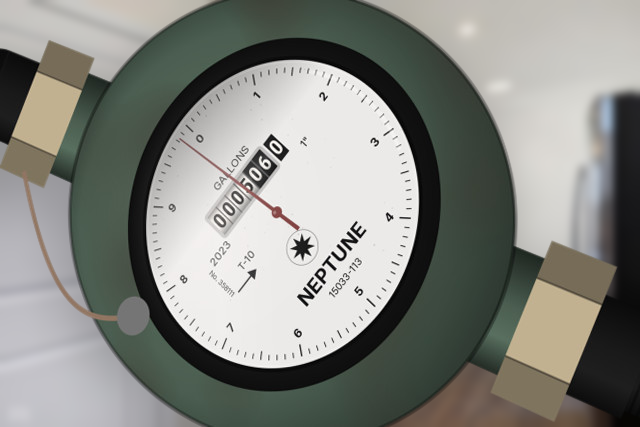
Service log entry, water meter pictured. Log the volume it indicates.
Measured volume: 5059.8 gal
